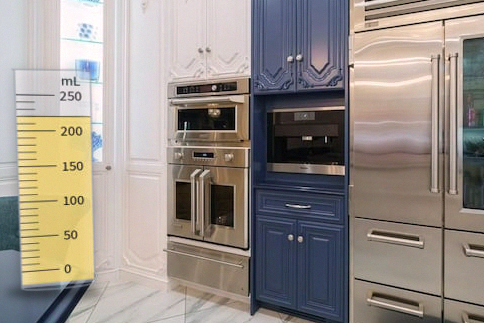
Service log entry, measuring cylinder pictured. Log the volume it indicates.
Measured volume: 220 mL
